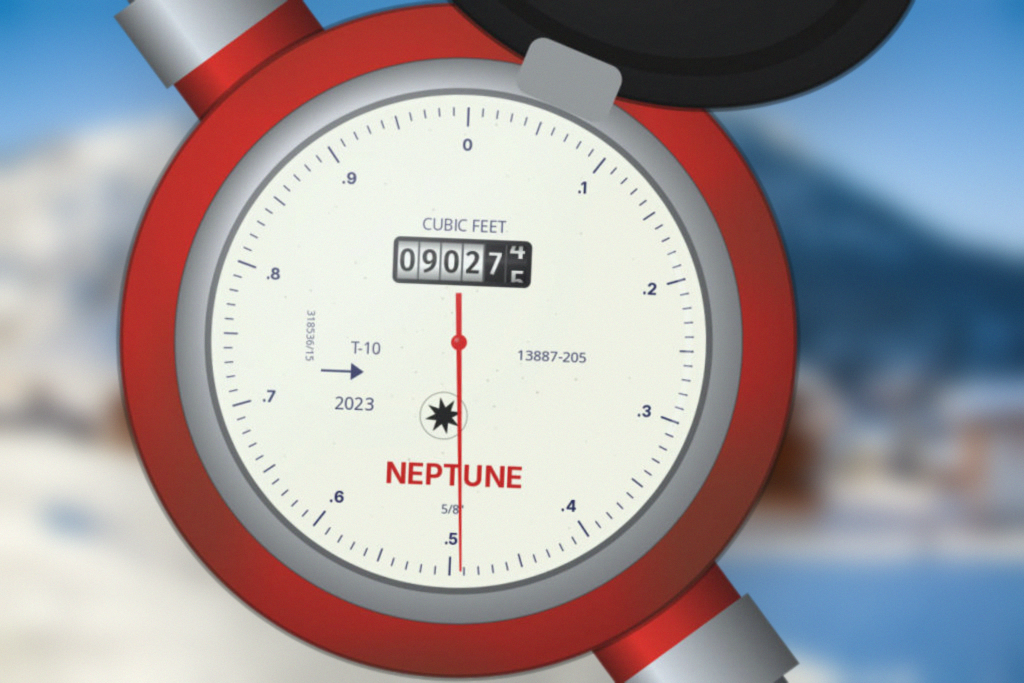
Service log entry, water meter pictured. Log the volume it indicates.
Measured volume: 90274.49 ft³
